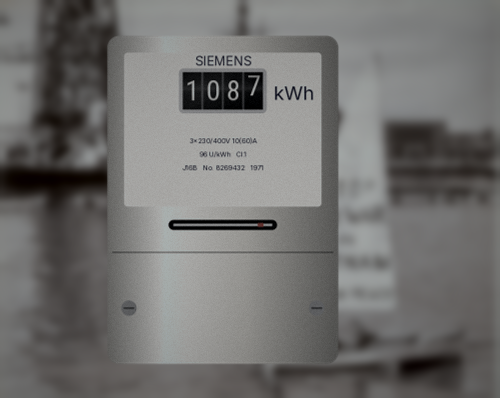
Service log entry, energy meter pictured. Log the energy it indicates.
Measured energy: 1087 kWh
